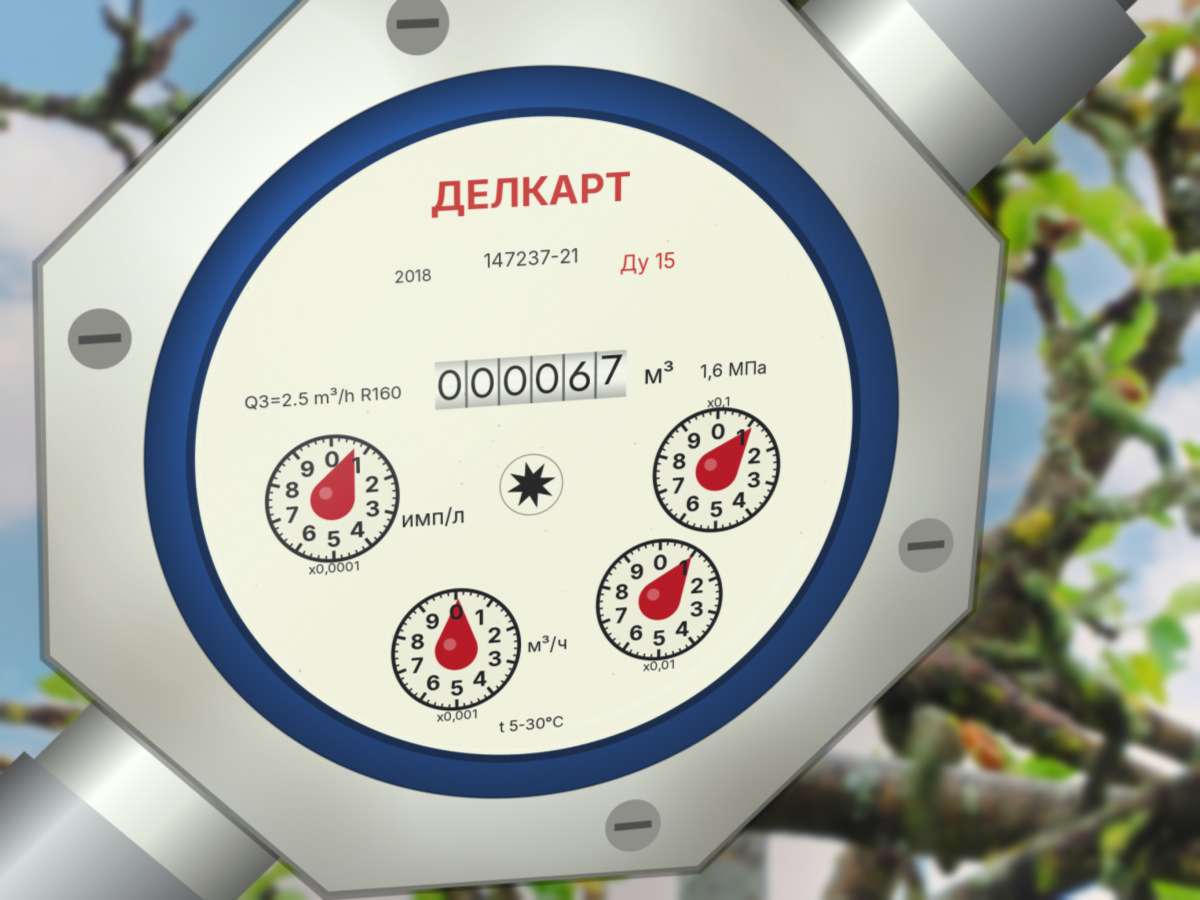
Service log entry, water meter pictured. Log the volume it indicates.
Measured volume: 67.1100 m³
